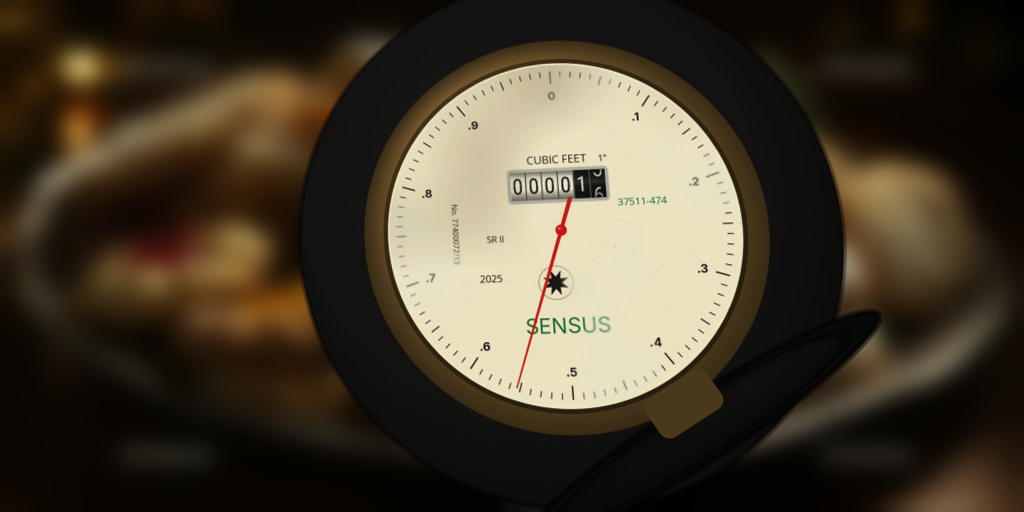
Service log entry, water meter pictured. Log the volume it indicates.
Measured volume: 15.55 ft³
